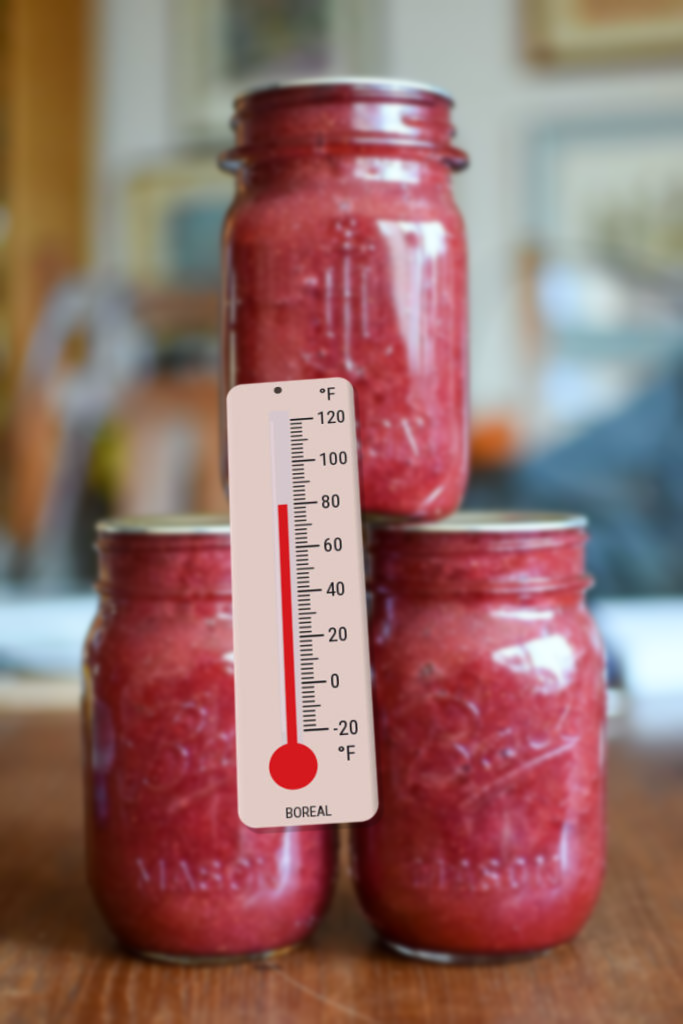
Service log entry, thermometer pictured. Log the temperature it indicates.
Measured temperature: 80 °F
